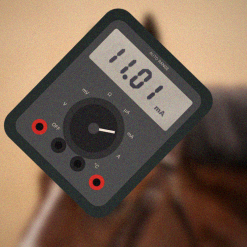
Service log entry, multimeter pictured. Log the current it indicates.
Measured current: 11.01 mA
